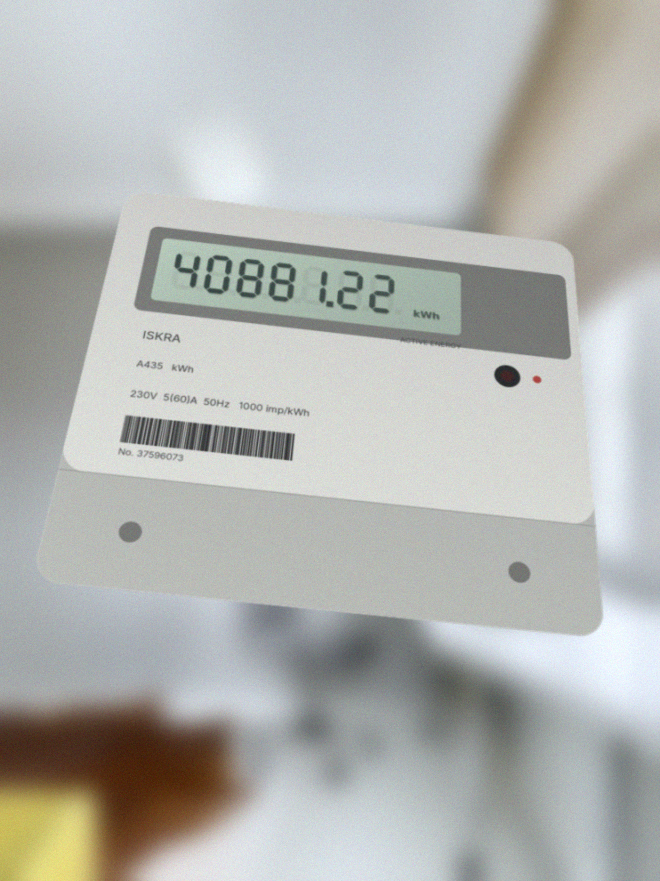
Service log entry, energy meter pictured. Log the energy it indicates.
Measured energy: 40881.22 kWh
